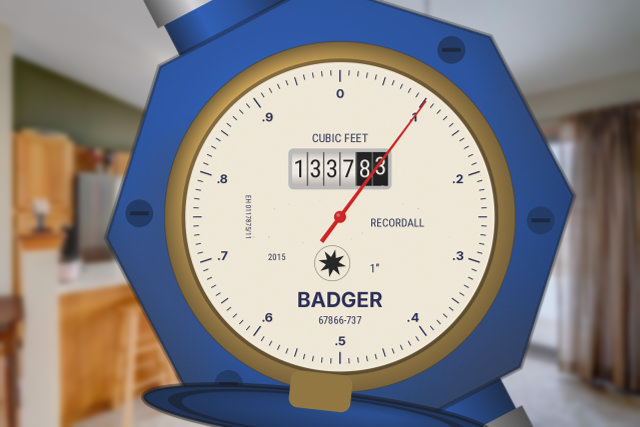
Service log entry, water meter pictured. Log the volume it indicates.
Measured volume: 133783.10 ft³
